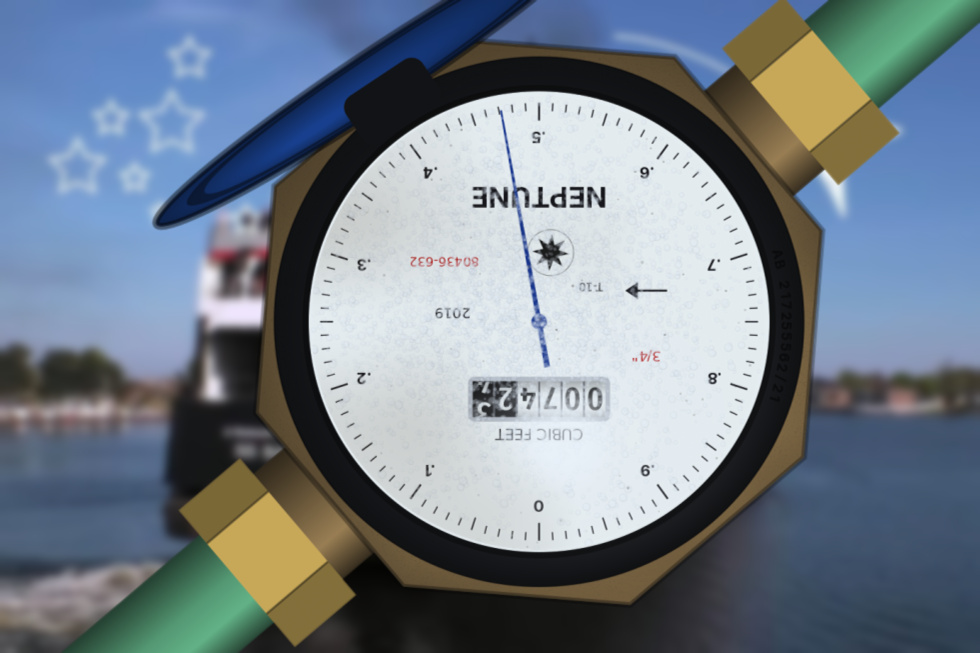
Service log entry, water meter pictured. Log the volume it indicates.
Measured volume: 7423.47 ft³
